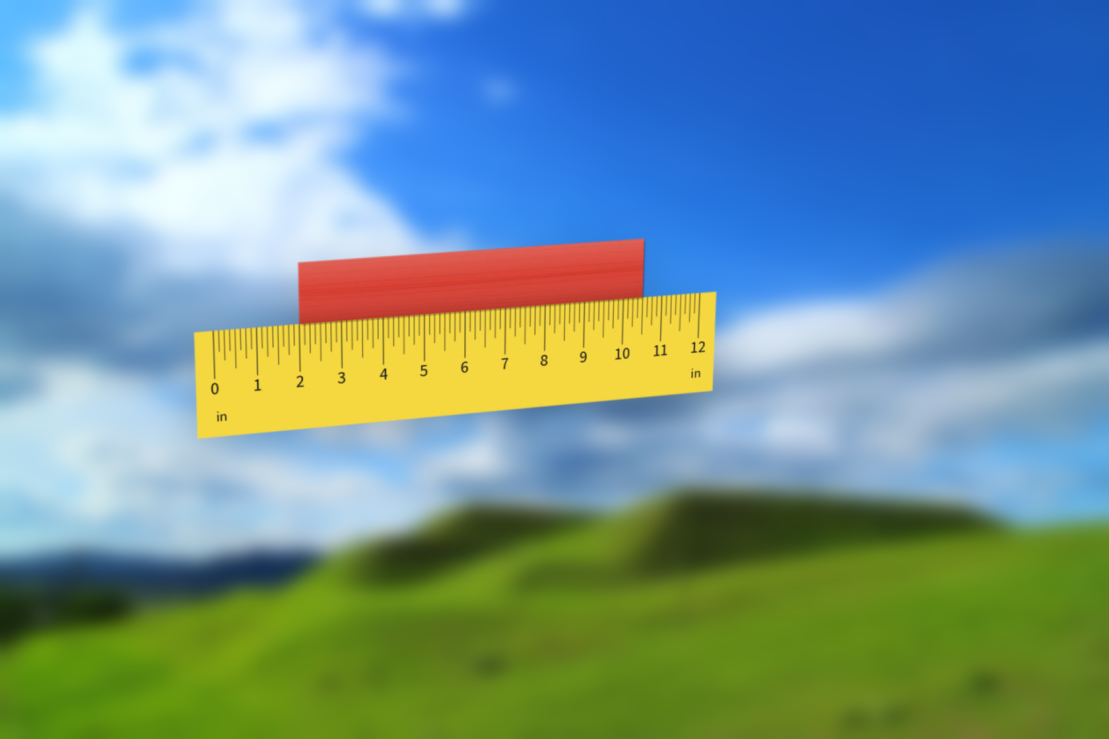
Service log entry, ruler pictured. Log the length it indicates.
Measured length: 8.5 in
